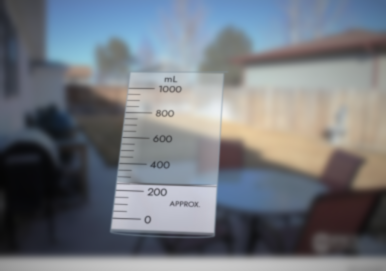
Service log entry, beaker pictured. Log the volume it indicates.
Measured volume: 250 mL
